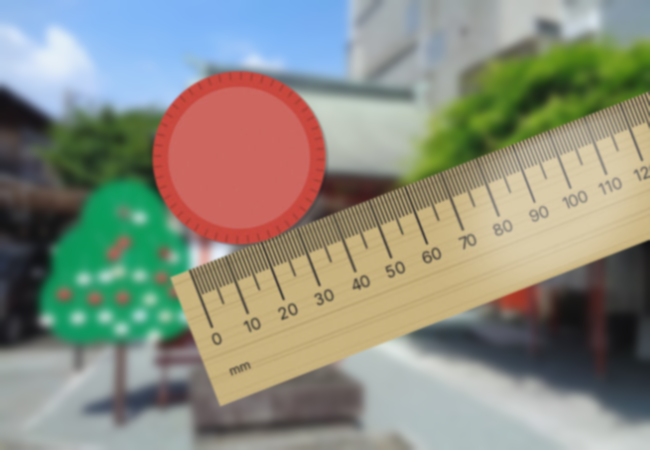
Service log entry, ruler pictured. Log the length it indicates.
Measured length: 45 mm
